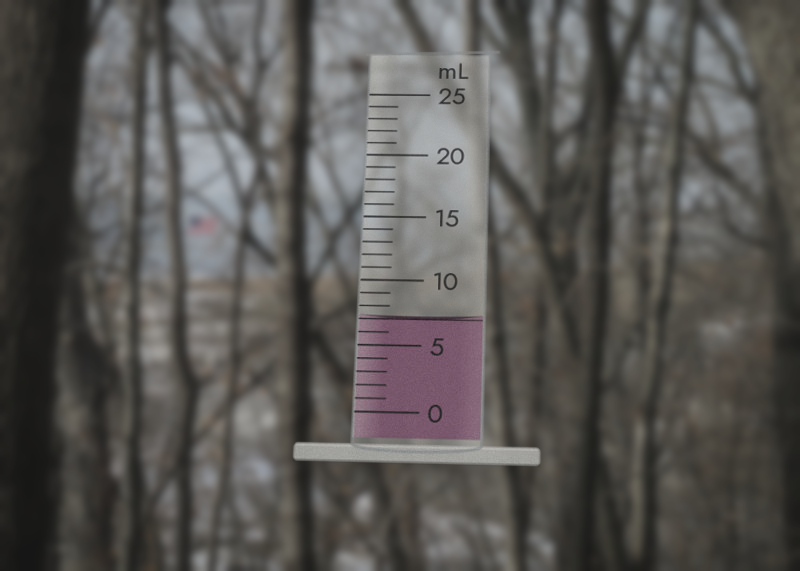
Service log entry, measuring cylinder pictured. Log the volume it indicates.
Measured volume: 7 mL
